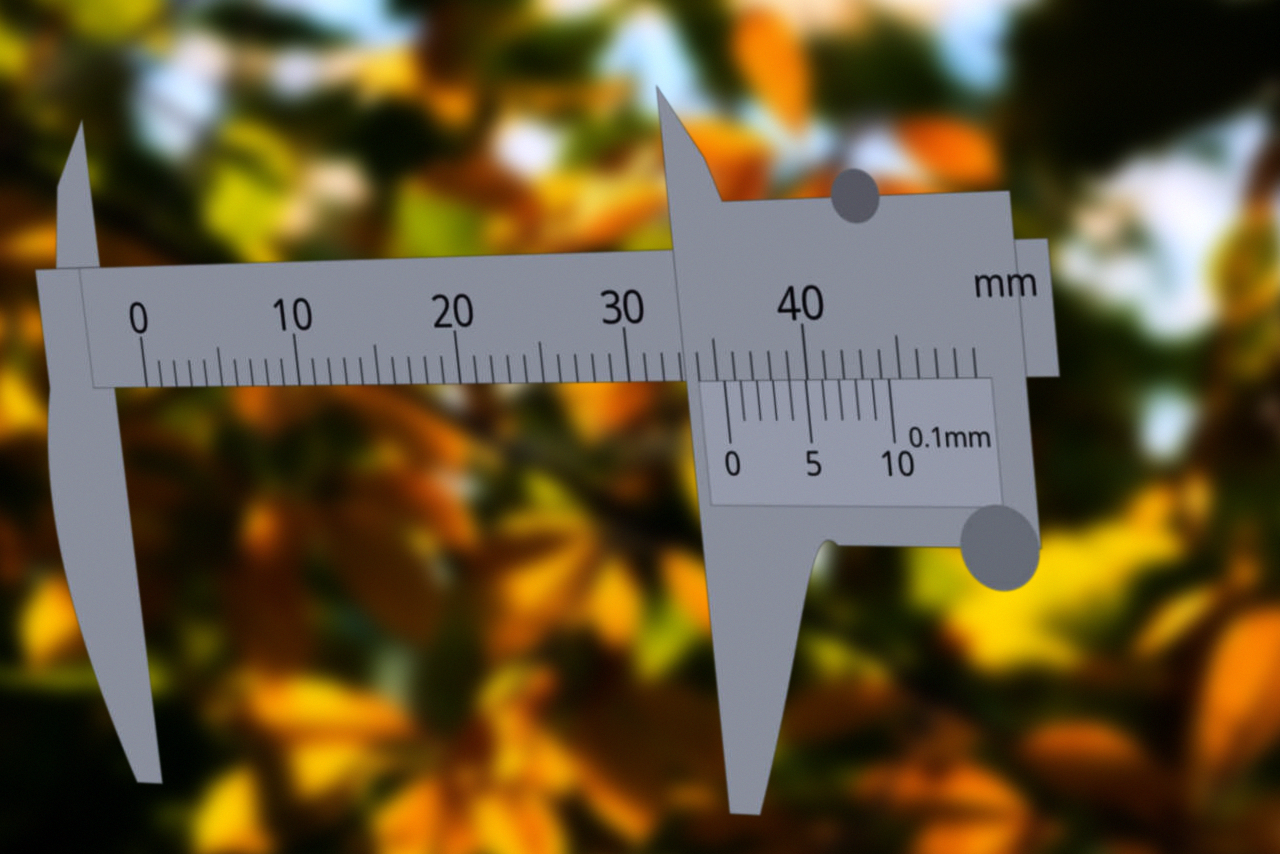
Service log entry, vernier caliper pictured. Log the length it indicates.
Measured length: 35.4 mm
